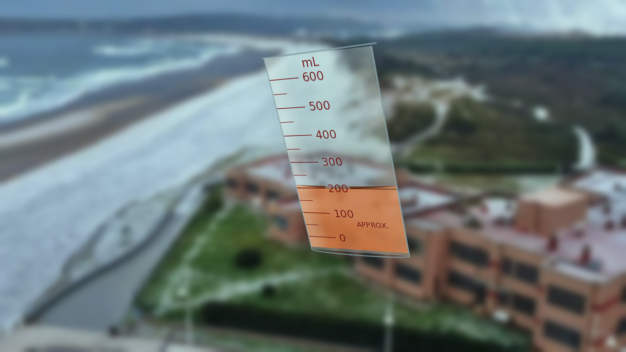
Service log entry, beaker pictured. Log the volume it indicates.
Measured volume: 200 mL
